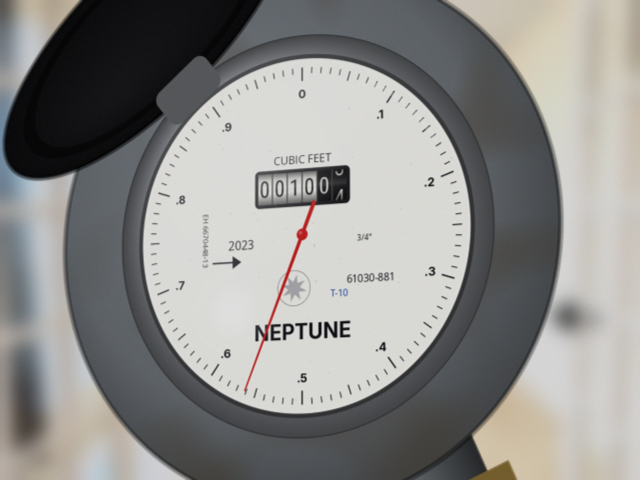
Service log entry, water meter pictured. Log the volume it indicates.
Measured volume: 1003.56 ft³
